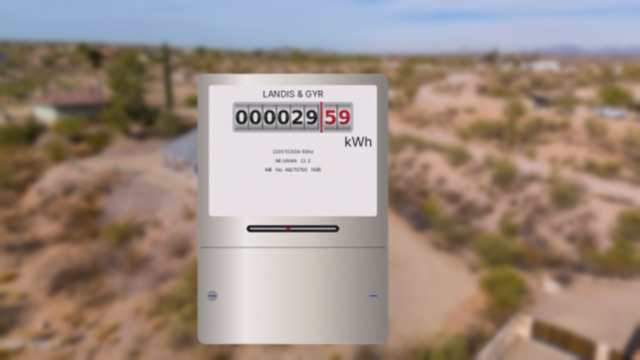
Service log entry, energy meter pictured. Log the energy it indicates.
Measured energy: 29.59 kWh
